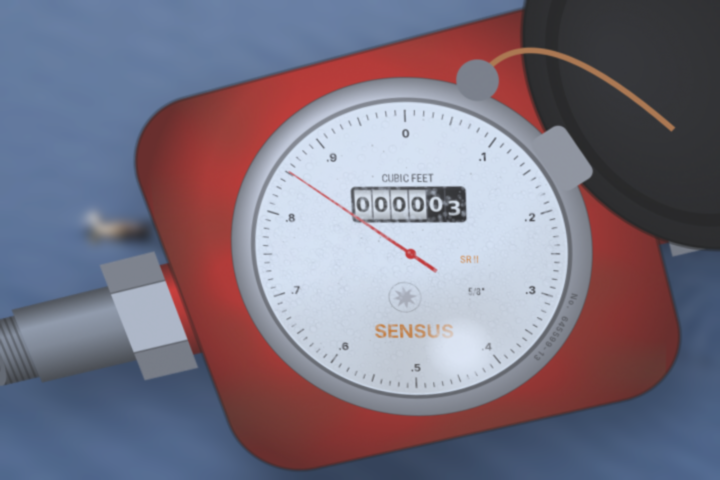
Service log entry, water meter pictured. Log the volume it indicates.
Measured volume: 2.85 ft³
